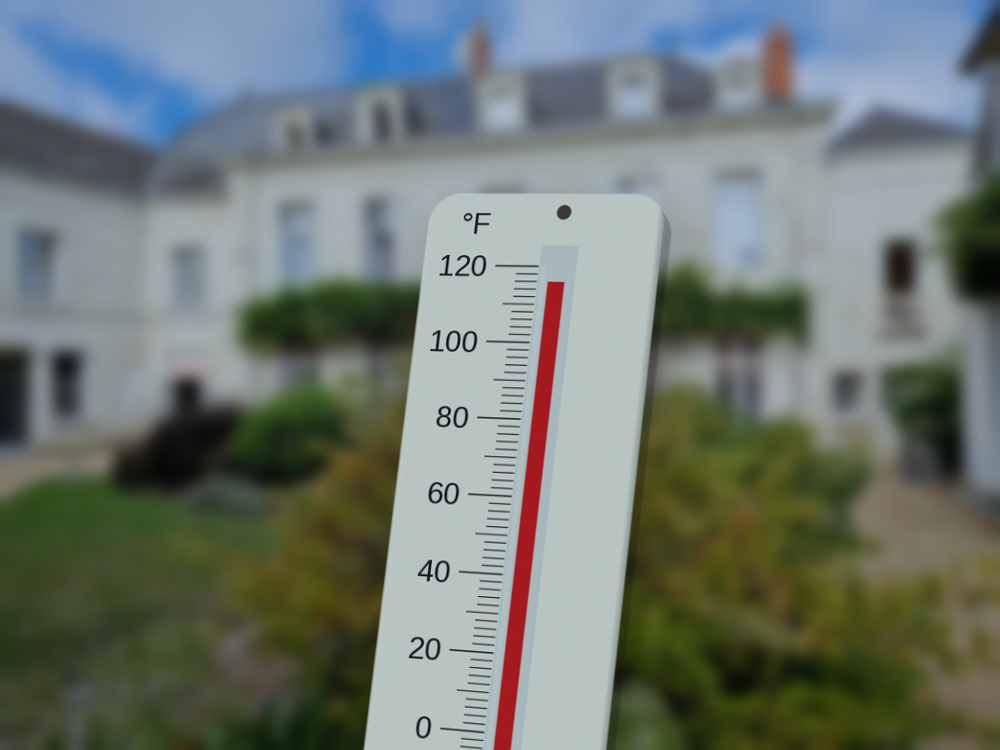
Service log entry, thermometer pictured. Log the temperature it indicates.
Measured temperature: 116 °F
